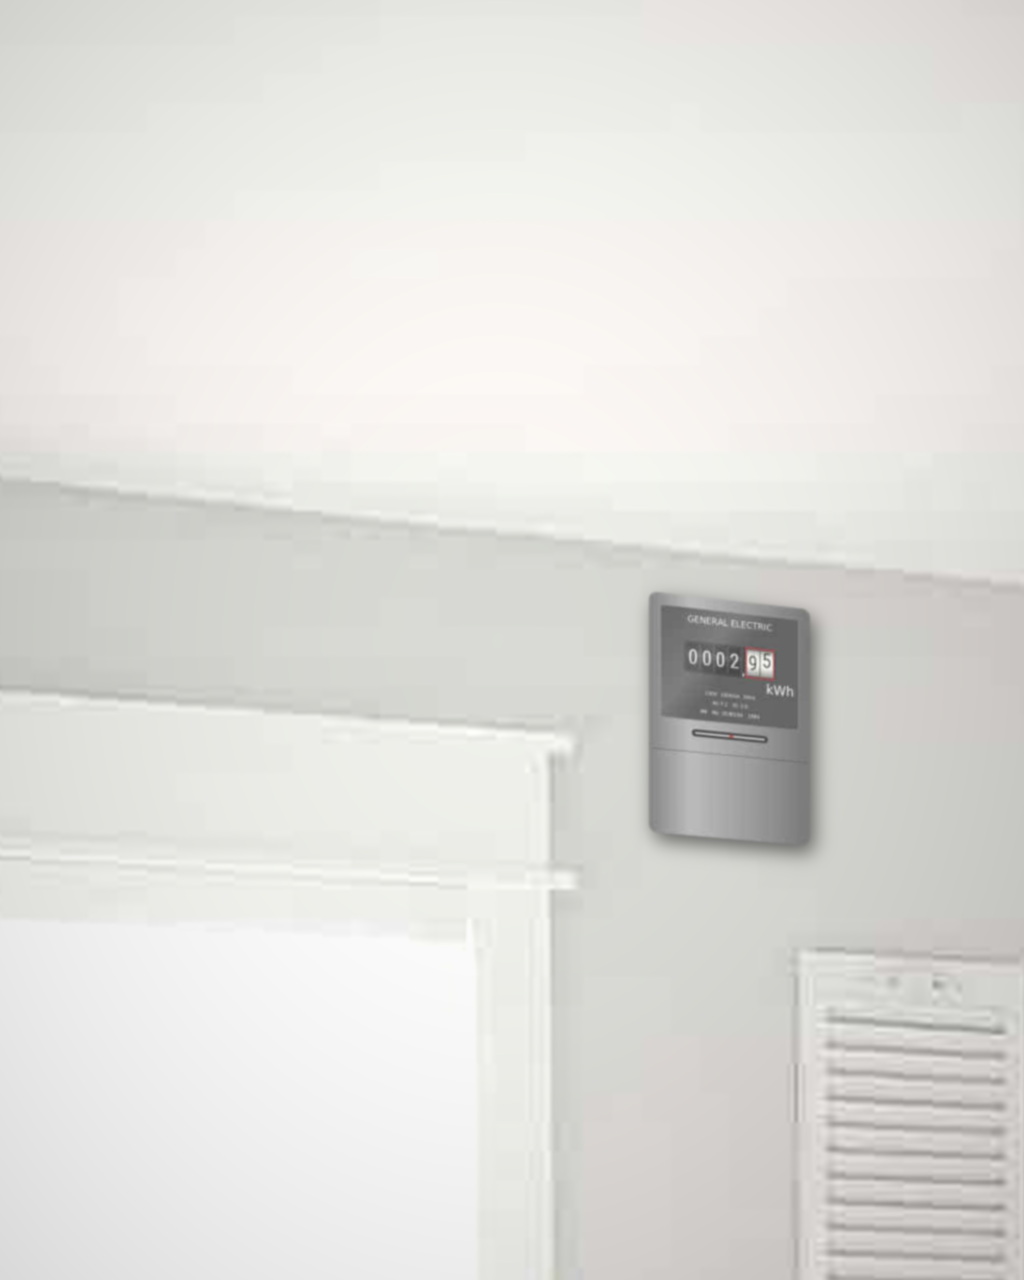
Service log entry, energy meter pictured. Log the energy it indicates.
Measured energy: 2.95 kWh
